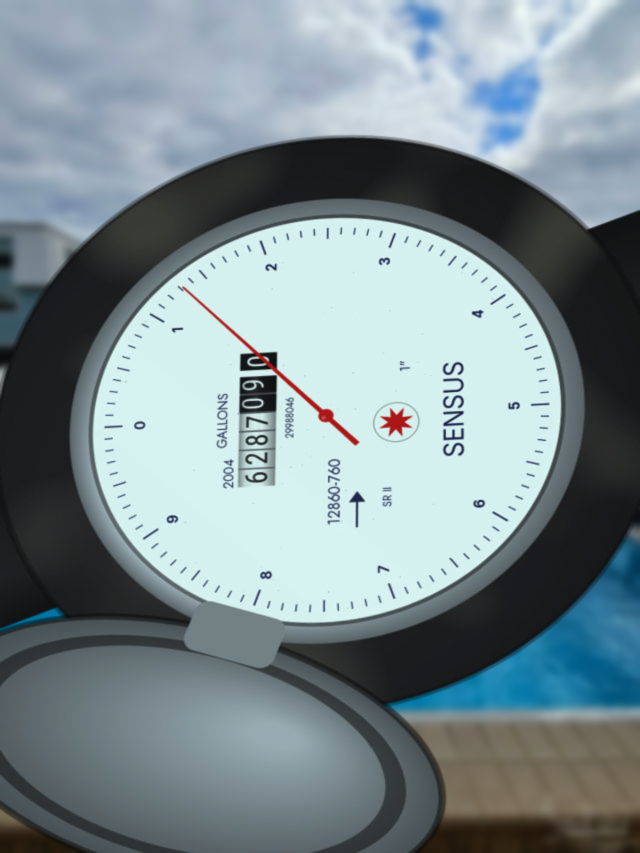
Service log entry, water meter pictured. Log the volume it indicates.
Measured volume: 6287091.3 gal
